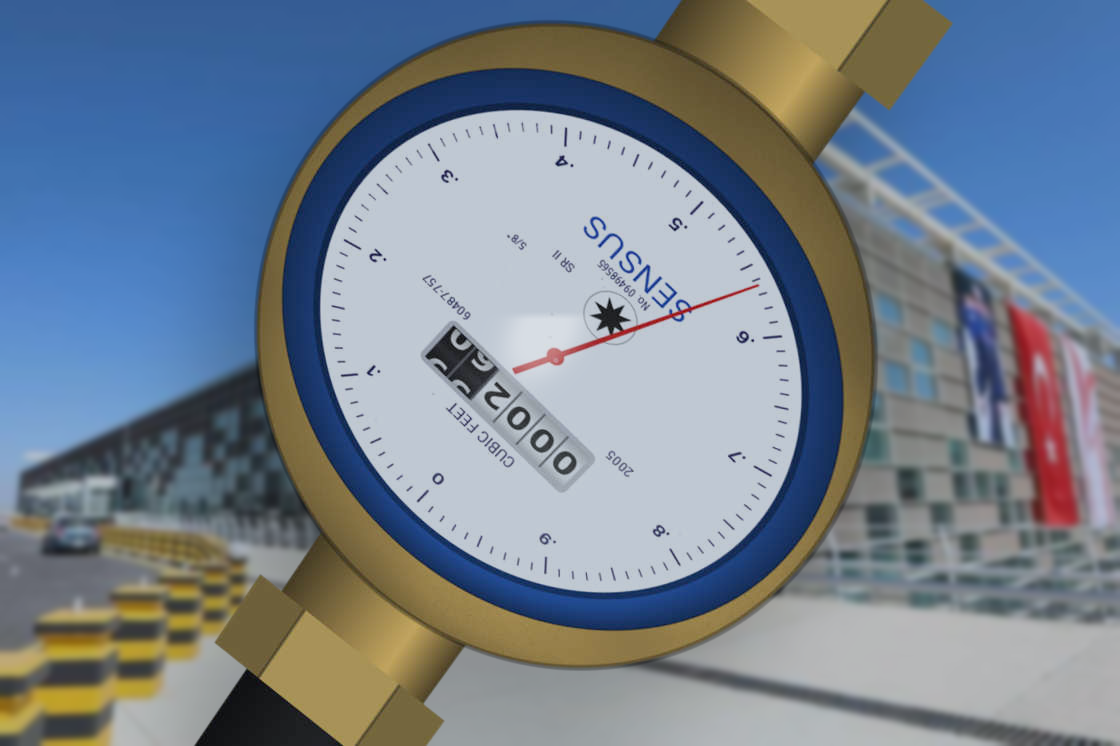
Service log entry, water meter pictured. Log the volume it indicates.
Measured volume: 259.56 ft³
